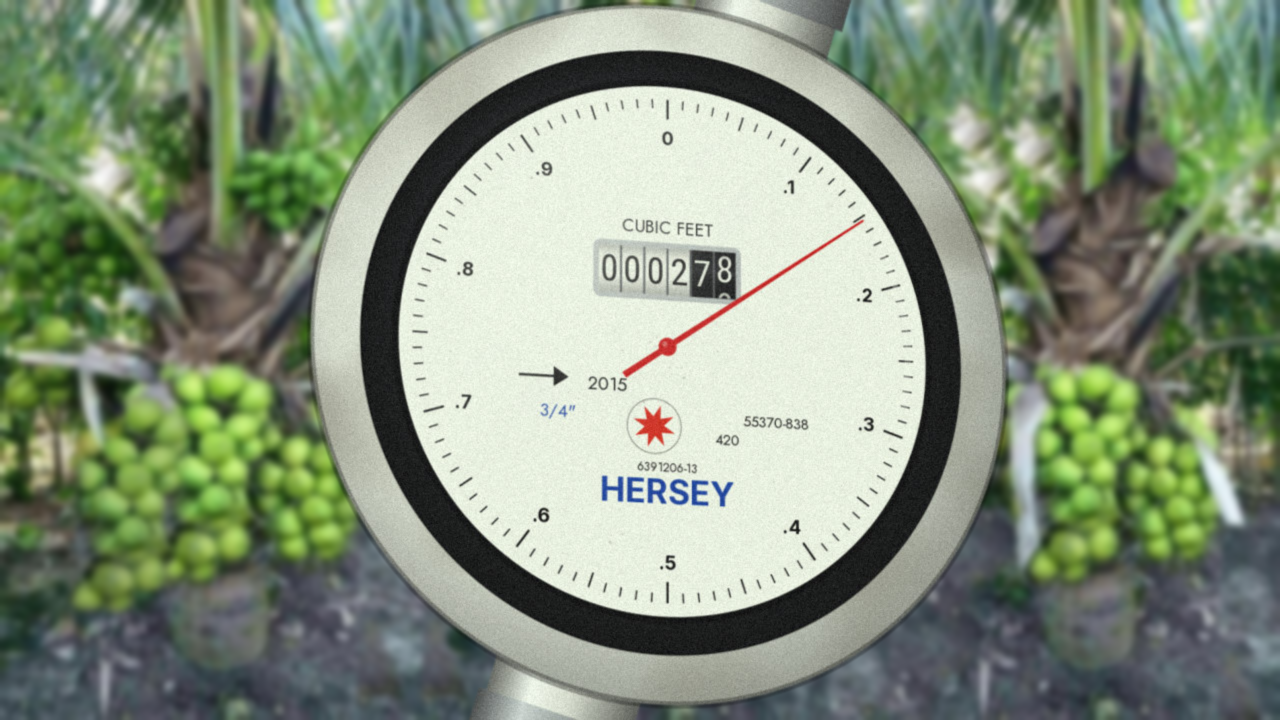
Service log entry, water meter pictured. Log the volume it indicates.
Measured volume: 278.15 ft³
